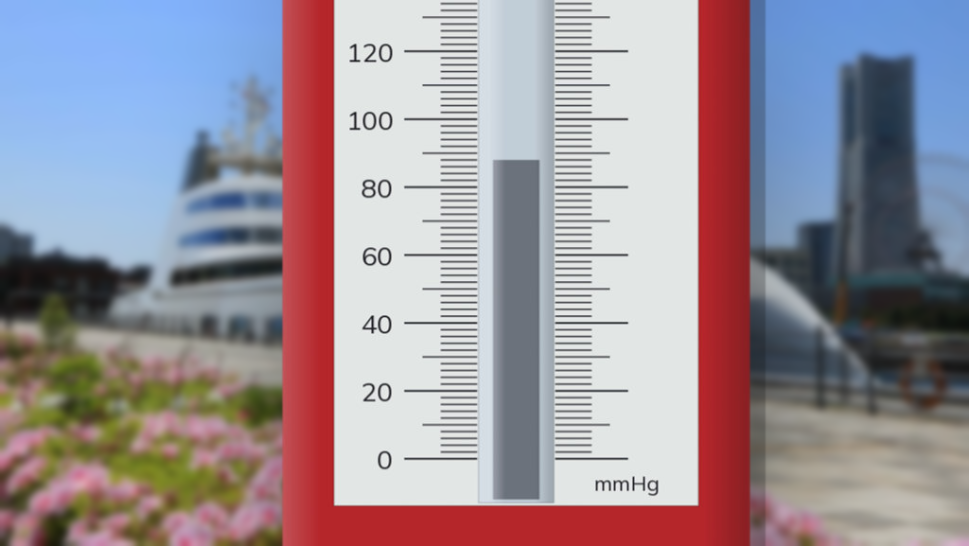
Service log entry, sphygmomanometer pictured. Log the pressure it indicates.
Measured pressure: 88 mmHg
